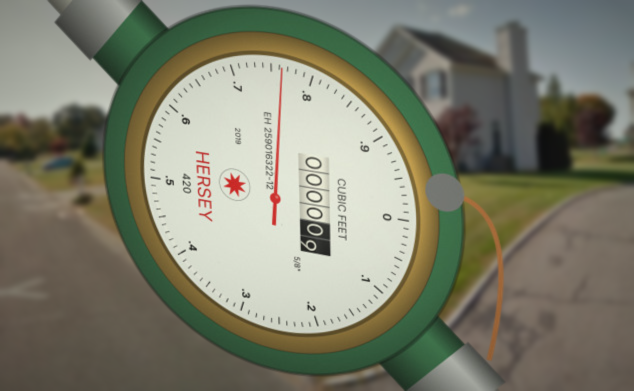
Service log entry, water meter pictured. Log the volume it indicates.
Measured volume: 8.76 ft³
